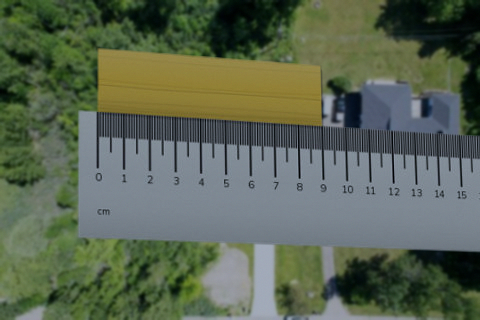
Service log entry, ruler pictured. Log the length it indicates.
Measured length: 9 cm
